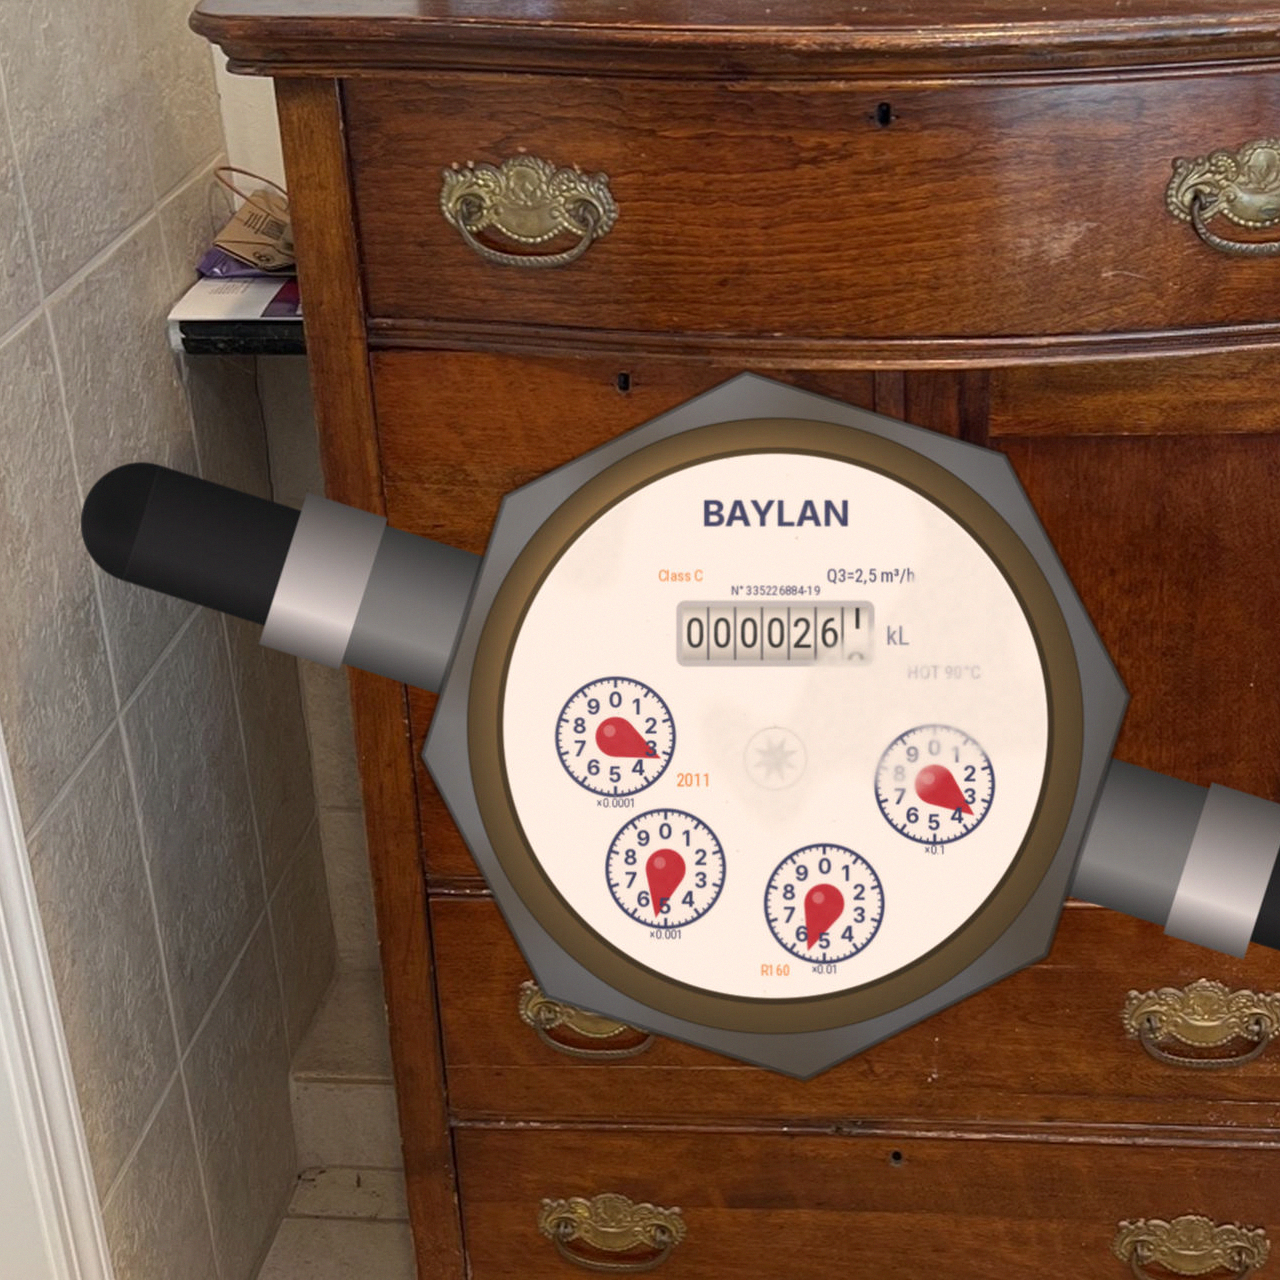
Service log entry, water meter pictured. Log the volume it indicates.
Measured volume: 261.3553 kL
